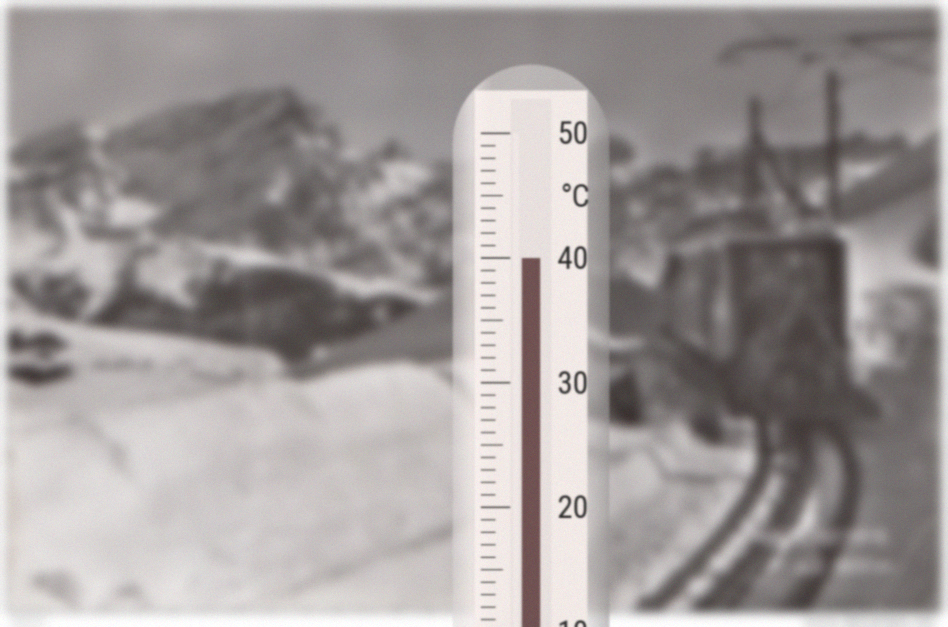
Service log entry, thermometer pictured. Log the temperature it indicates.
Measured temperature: 40 °C
